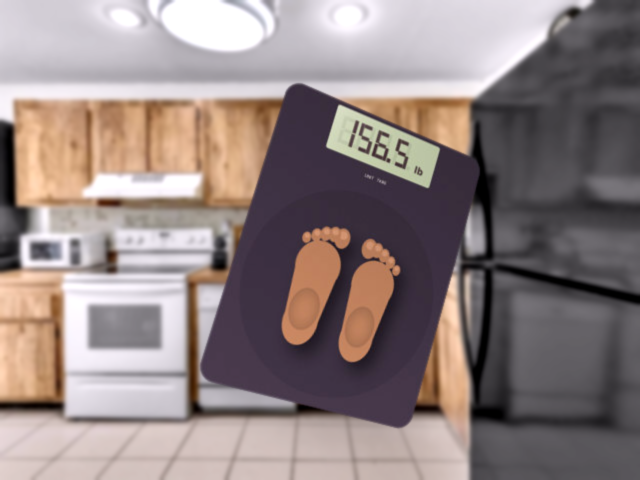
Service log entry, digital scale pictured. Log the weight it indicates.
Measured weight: 156.5 lb
